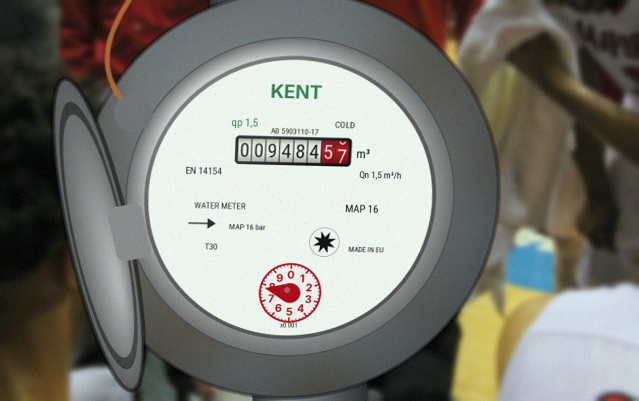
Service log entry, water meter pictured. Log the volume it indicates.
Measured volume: 9484.567 m³
